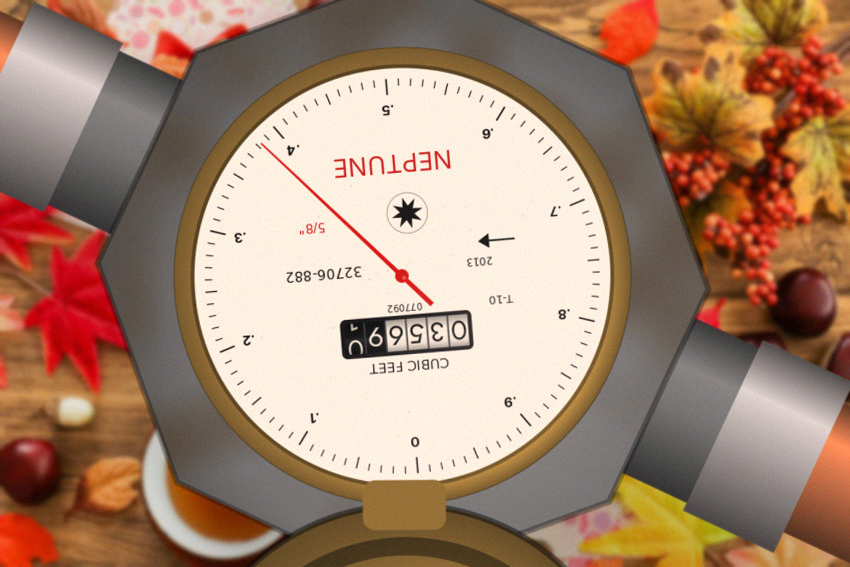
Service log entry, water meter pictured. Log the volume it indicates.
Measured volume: 35690.38 ft³
